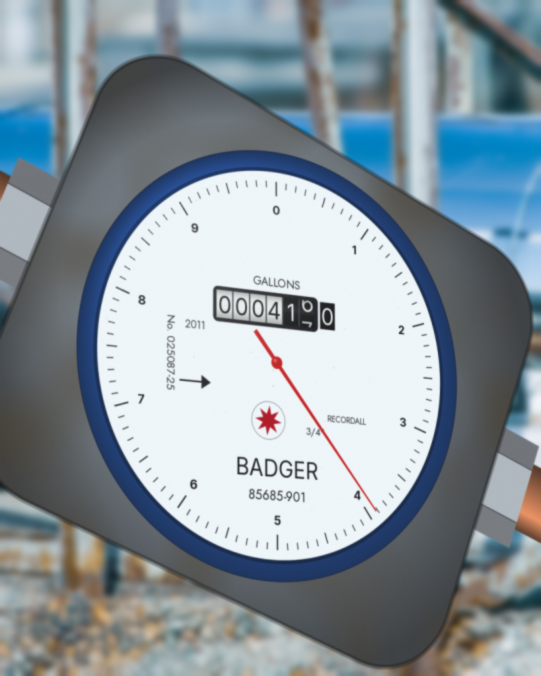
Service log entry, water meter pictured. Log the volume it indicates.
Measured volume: 4163.9 gal
